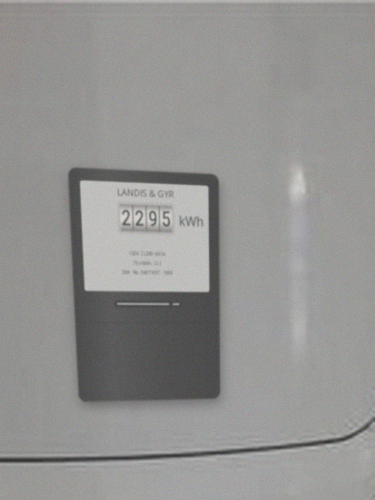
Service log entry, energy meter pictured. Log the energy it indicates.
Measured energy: 2295 kWh
